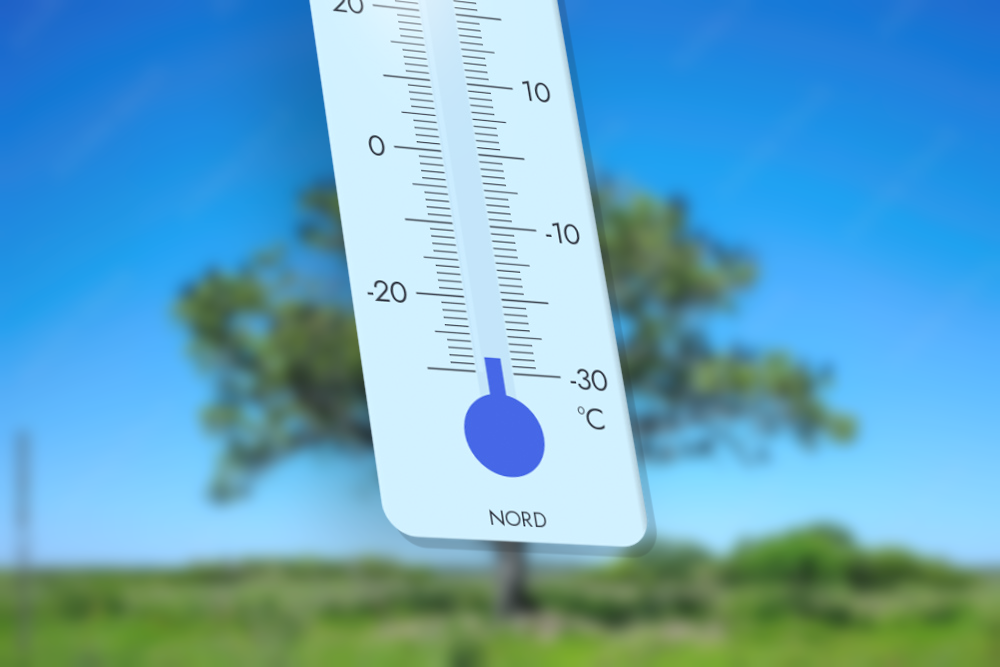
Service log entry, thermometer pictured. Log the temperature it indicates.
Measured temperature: -28 °C
